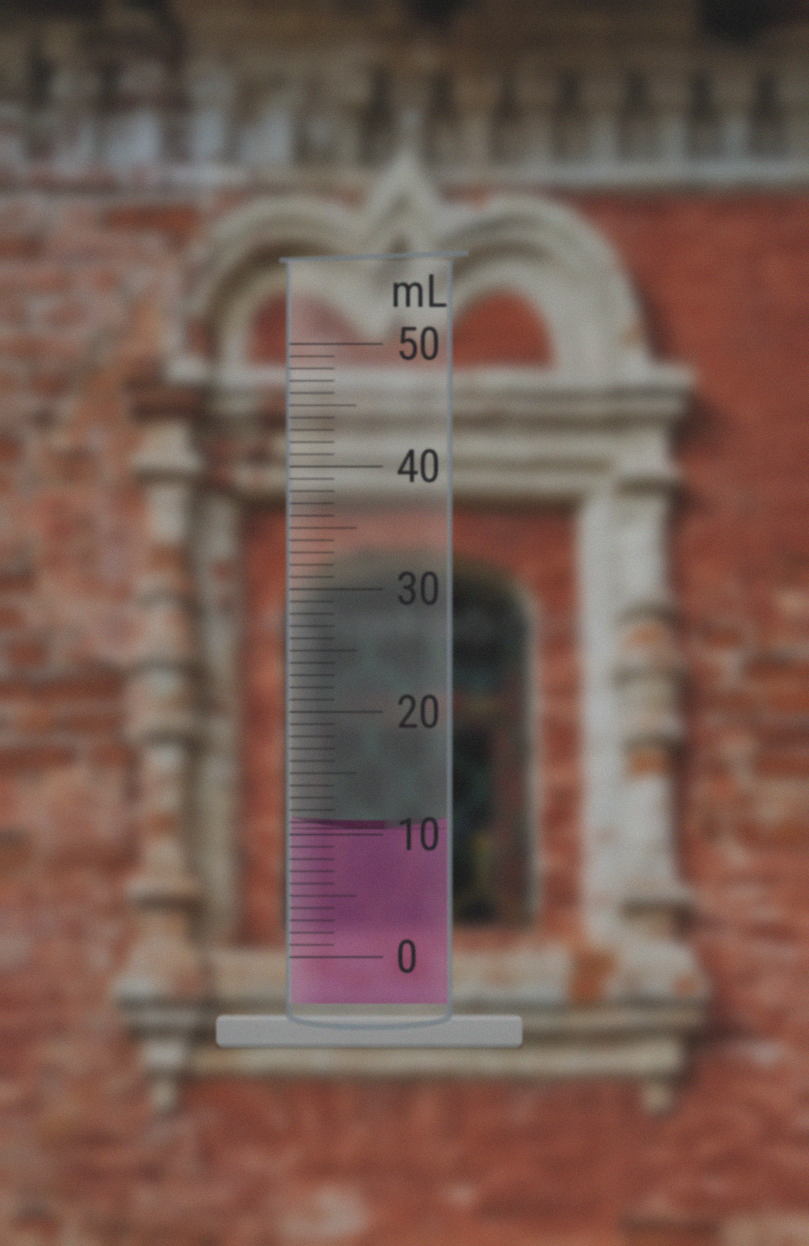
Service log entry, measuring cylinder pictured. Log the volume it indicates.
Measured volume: 10.5 mL
